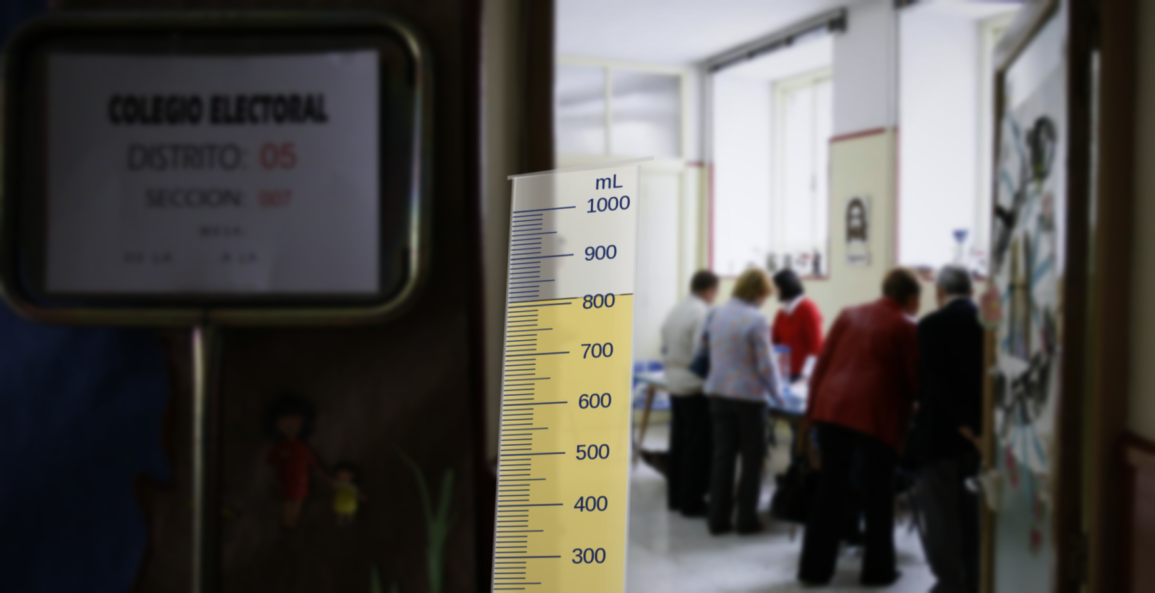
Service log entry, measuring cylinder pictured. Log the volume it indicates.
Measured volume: 810 mL
